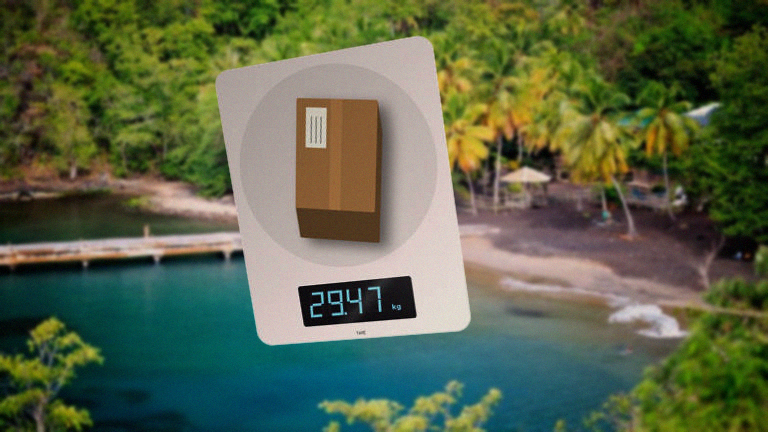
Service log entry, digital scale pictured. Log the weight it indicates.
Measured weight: 29.47 kg
